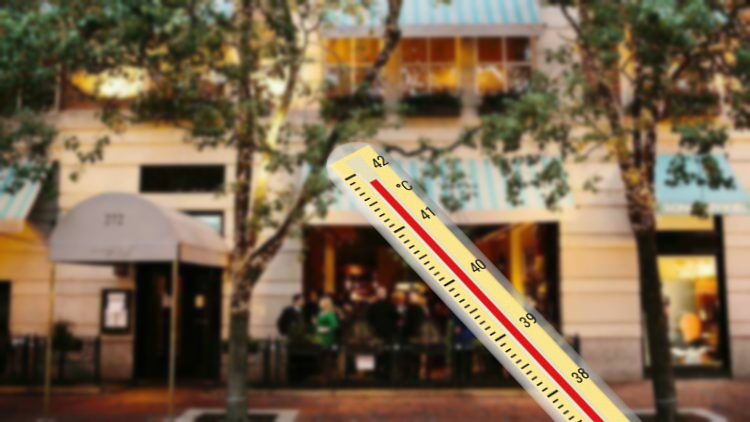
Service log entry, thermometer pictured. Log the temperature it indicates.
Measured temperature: 41.8 °C
